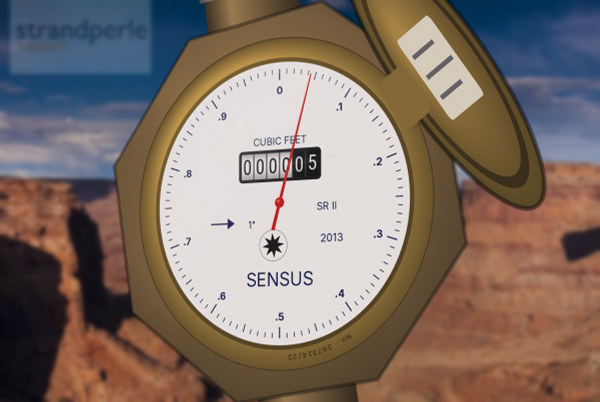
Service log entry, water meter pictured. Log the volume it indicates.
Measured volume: 5.04 ft³
